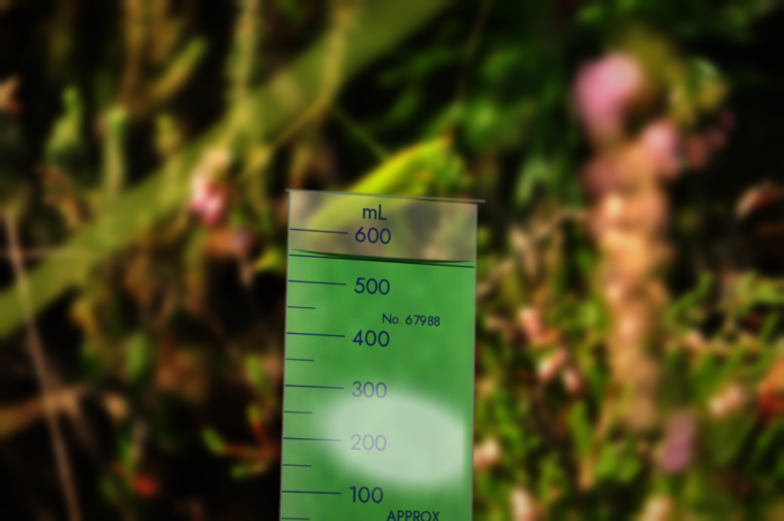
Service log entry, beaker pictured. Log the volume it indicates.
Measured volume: 550 mL
